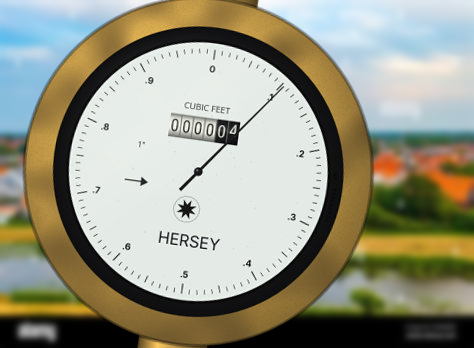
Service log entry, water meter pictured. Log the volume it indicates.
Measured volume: 4.10 ft³
